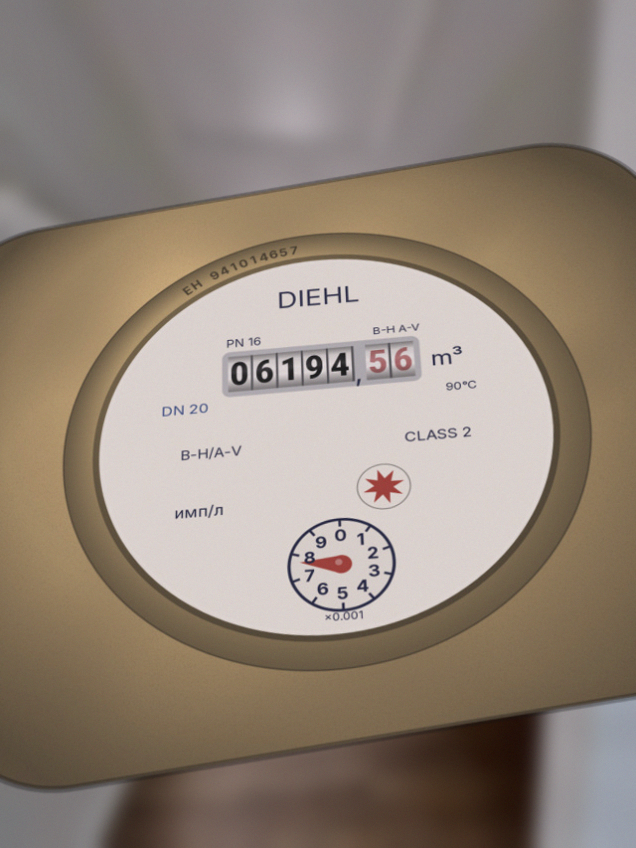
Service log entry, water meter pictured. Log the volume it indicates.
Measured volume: 6194.567 m³
